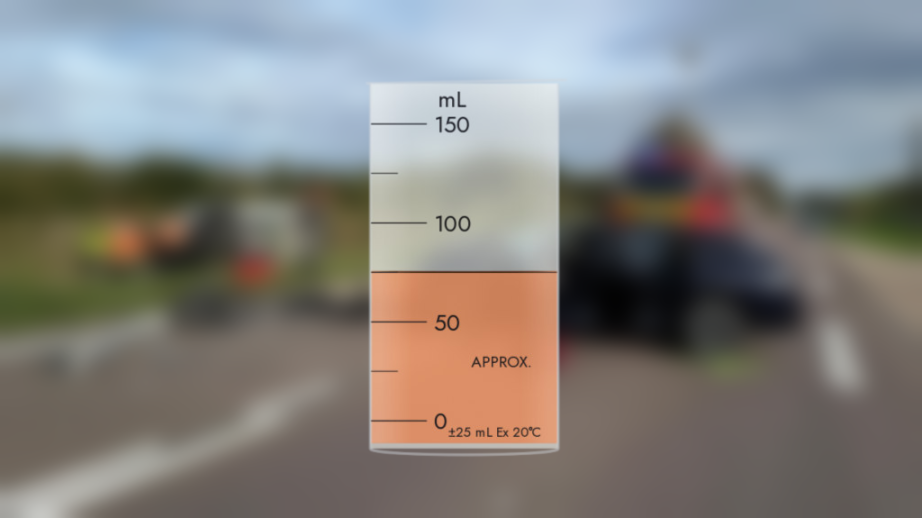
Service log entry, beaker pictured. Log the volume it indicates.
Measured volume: 75 mL
